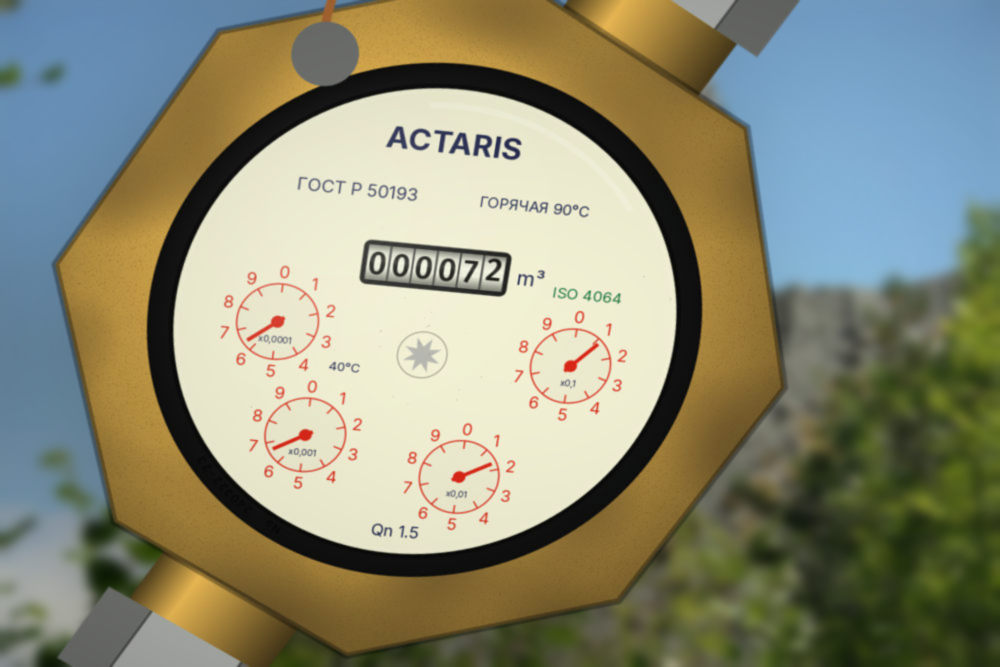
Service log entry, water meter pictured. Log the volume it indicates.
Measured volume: 72.1166 m³
